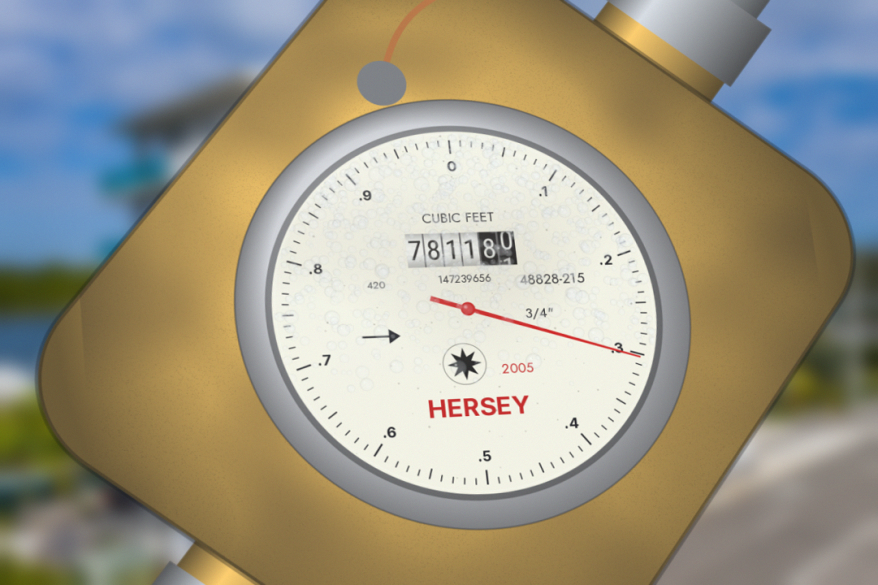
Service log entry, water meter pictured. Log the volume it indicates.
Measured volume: 781180.30 ft³
